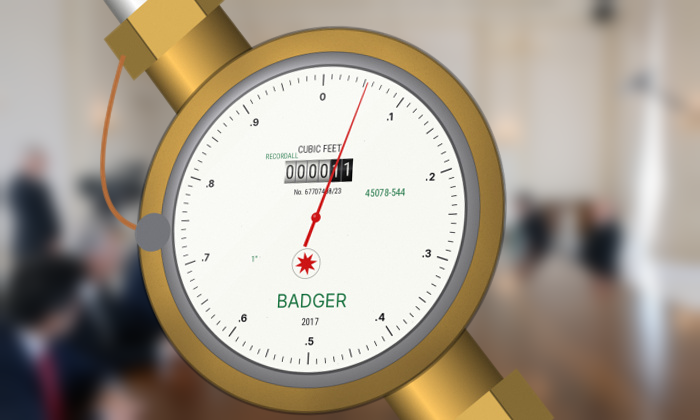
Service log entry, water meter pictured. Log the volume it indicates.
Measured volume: 11.05 ft³
